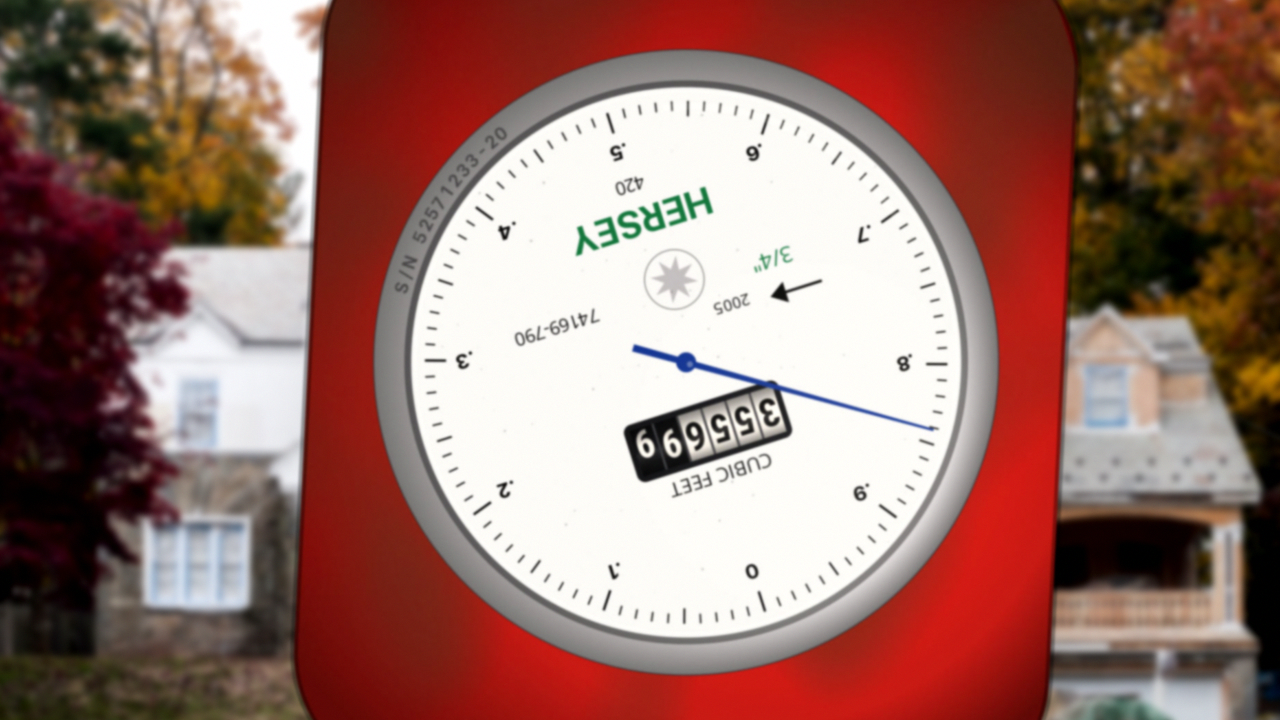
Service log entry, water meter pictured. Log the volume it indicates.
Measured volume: 355698.84 ft³
